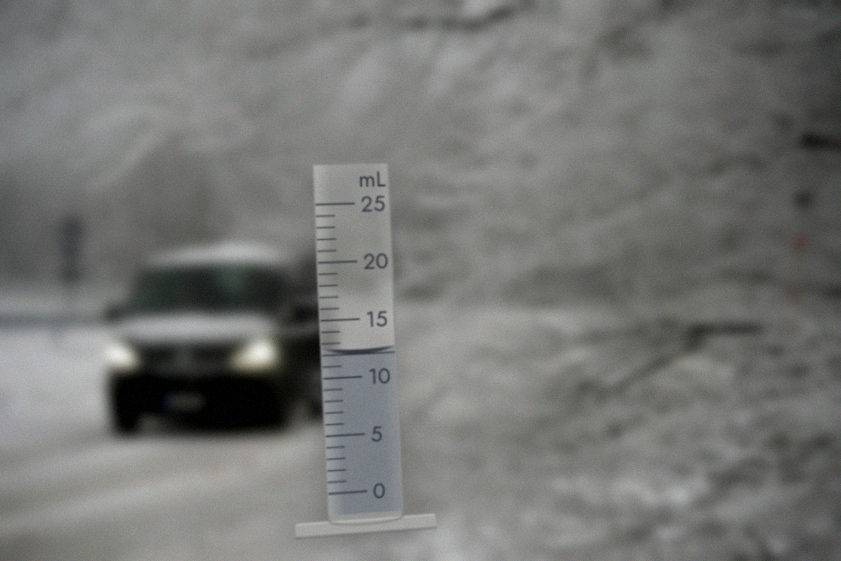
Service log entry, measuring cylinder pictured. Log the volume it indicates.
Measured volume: 12 mL
